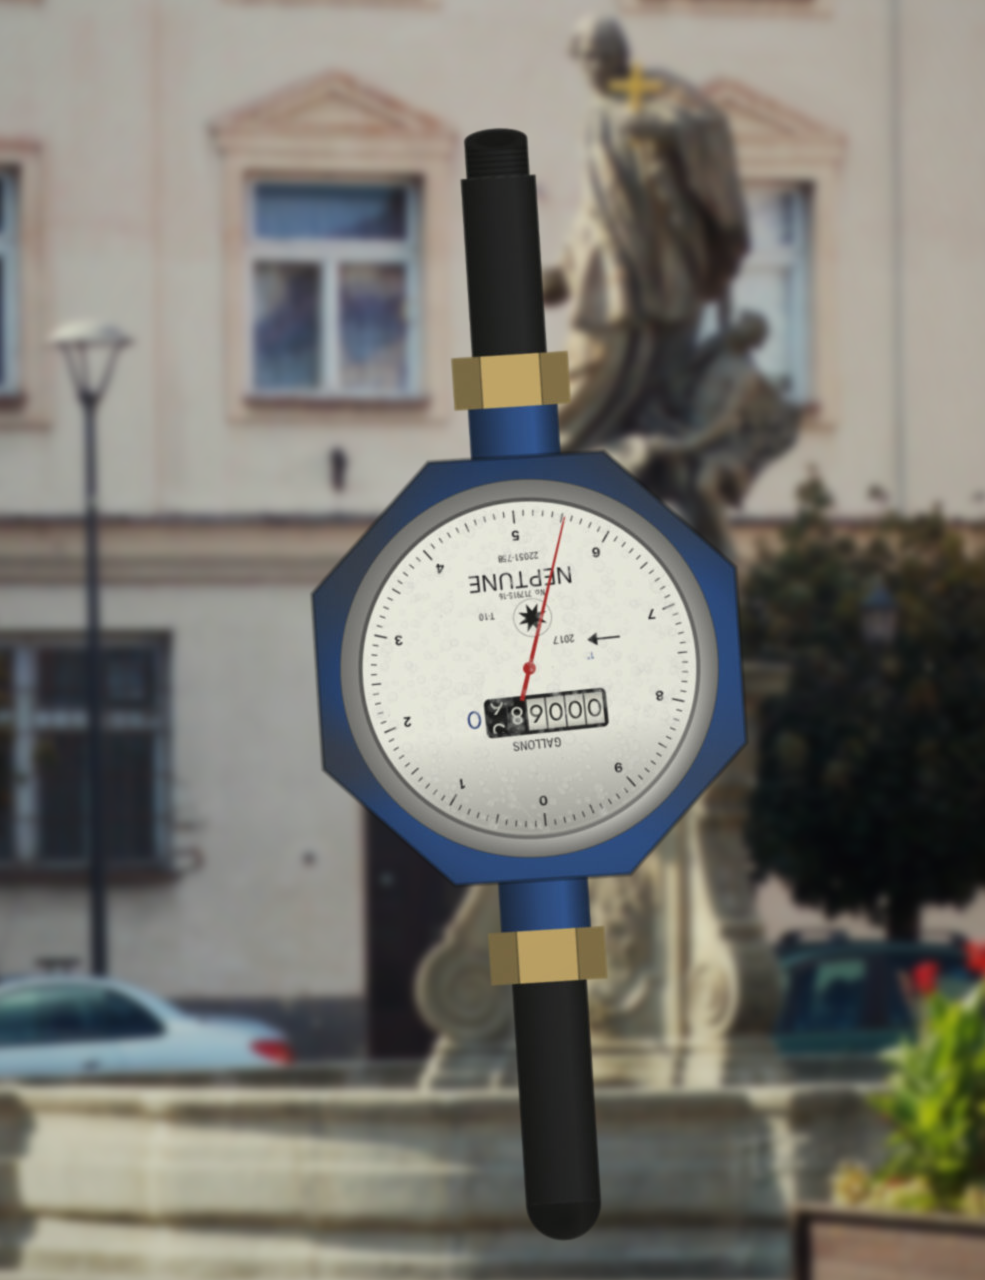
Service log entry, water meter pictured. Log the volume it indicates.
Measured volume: 6855.5 gal
